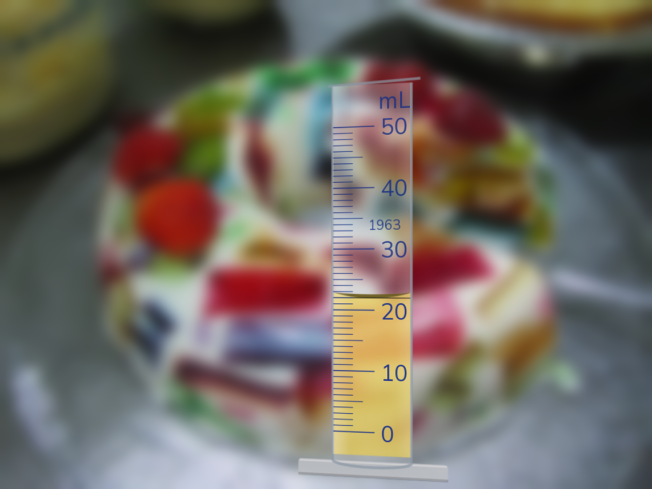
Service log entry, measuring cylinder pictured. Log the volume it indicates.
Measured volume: 22 mL
